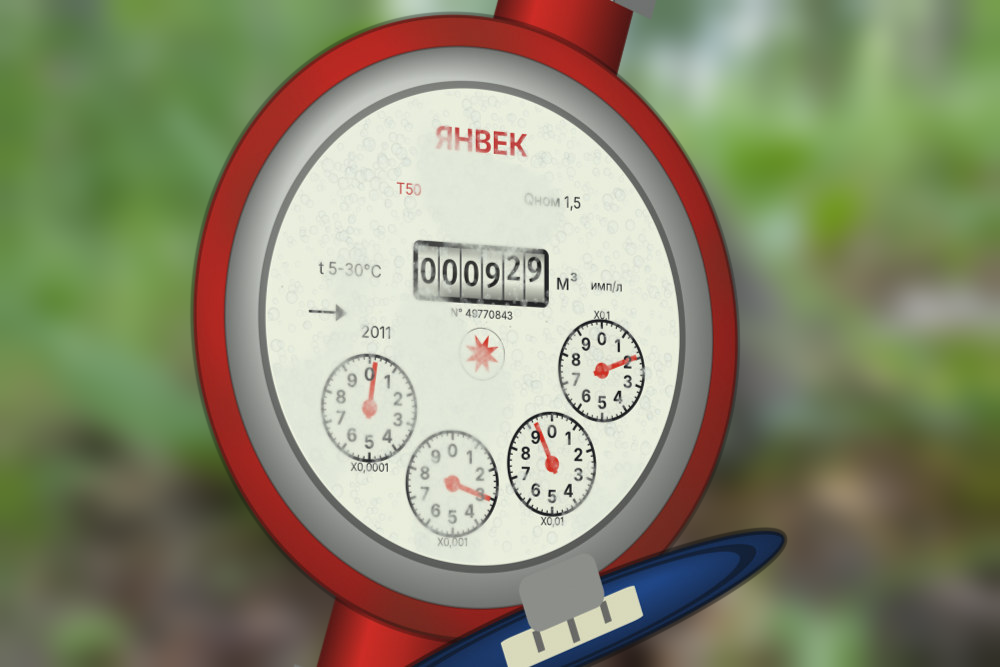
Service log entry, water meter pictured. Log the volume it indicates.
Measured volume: 929.1930 m³
